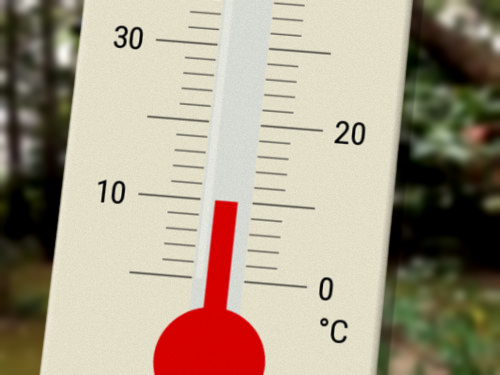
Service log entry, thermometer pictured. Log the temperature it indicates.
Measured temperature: 10 °C
